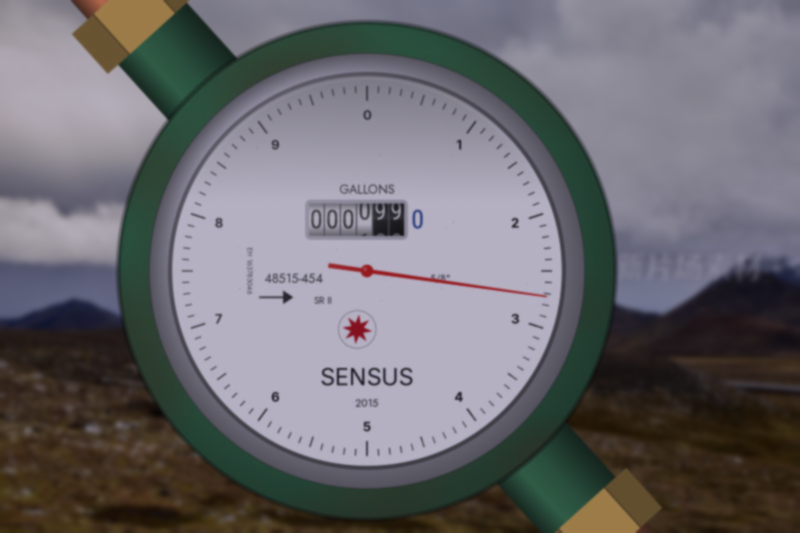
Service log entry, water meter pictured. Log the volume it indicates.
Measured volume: 992.7 gal
